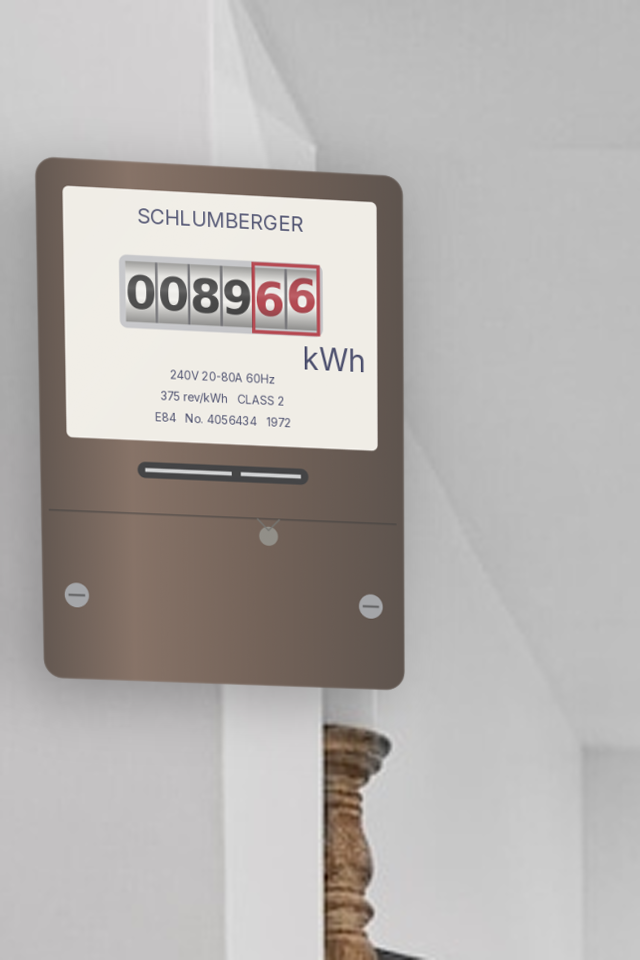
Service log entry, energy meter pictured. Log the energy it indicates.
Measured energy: 89.66 kWh
